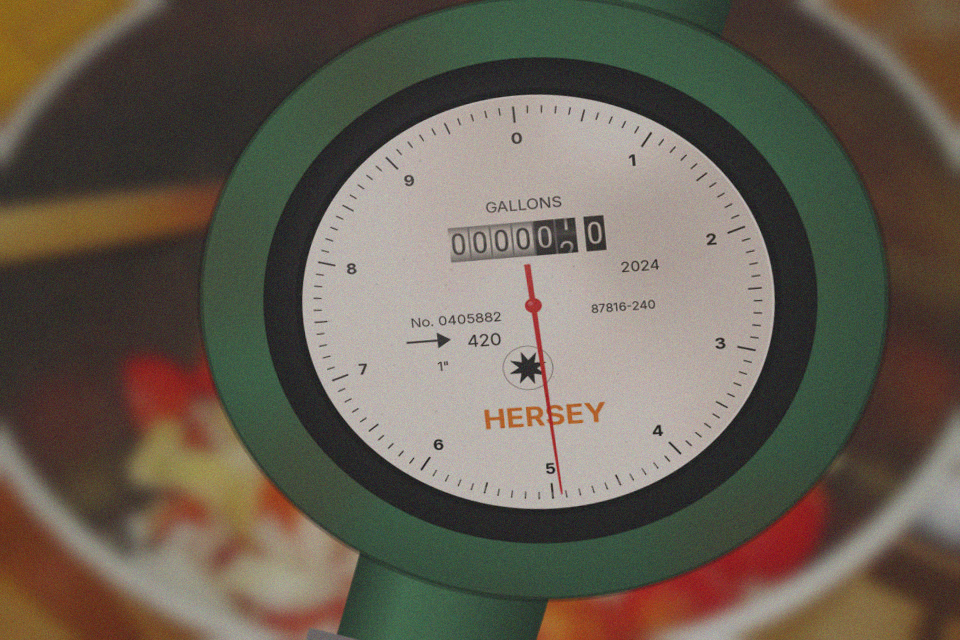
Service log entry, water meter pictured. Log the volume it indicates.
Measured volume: 14.9 gal
